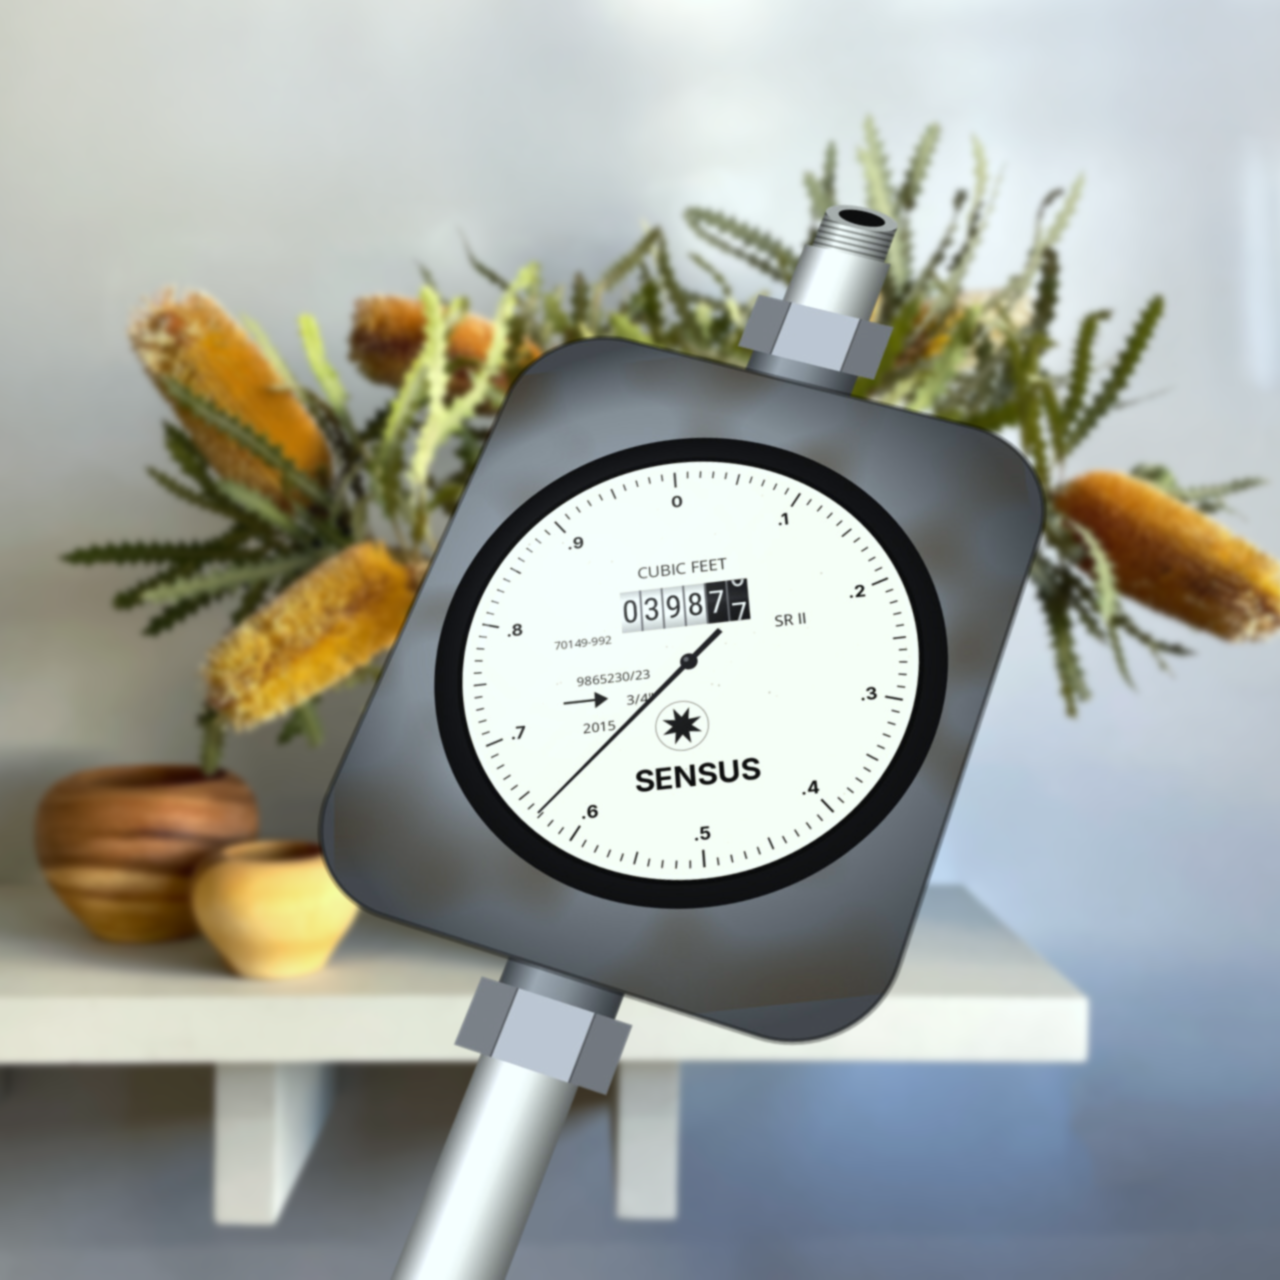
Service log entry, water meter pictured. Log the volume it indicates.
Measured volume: 39876.63 ft³
